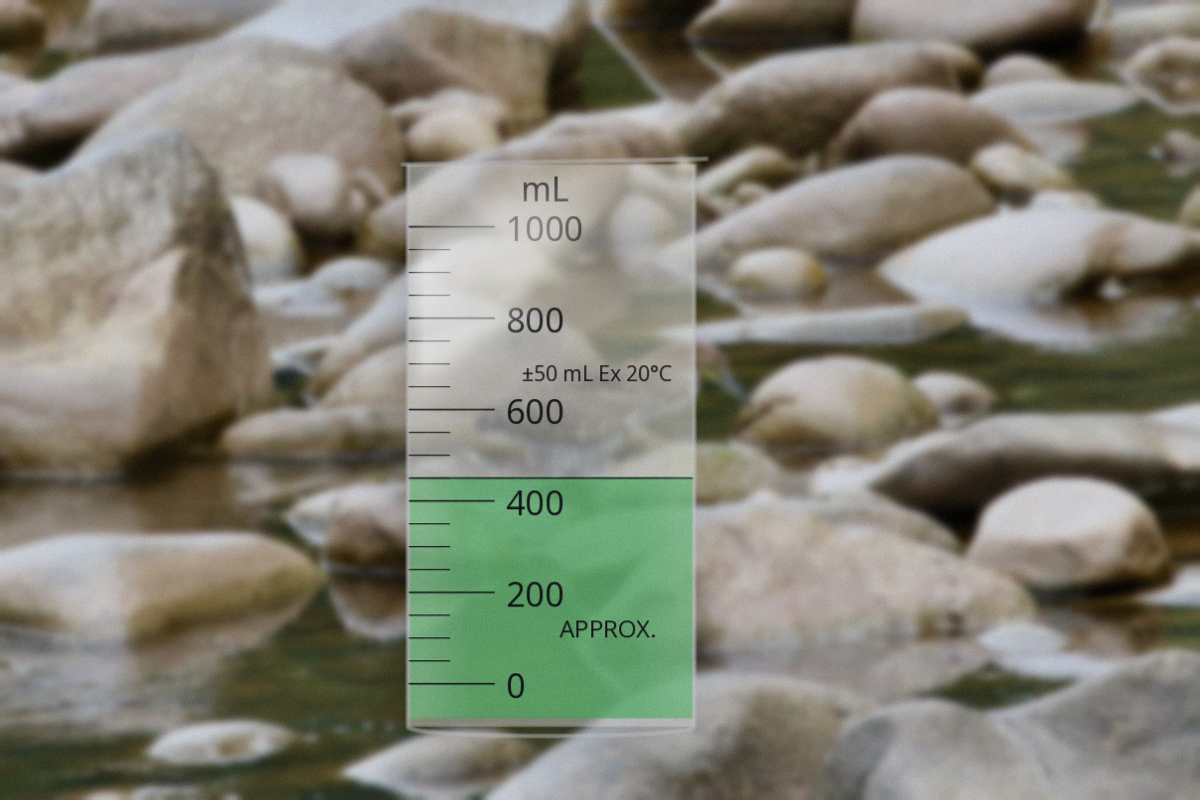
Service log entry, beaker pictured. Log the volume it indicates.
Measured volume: 450 mL
